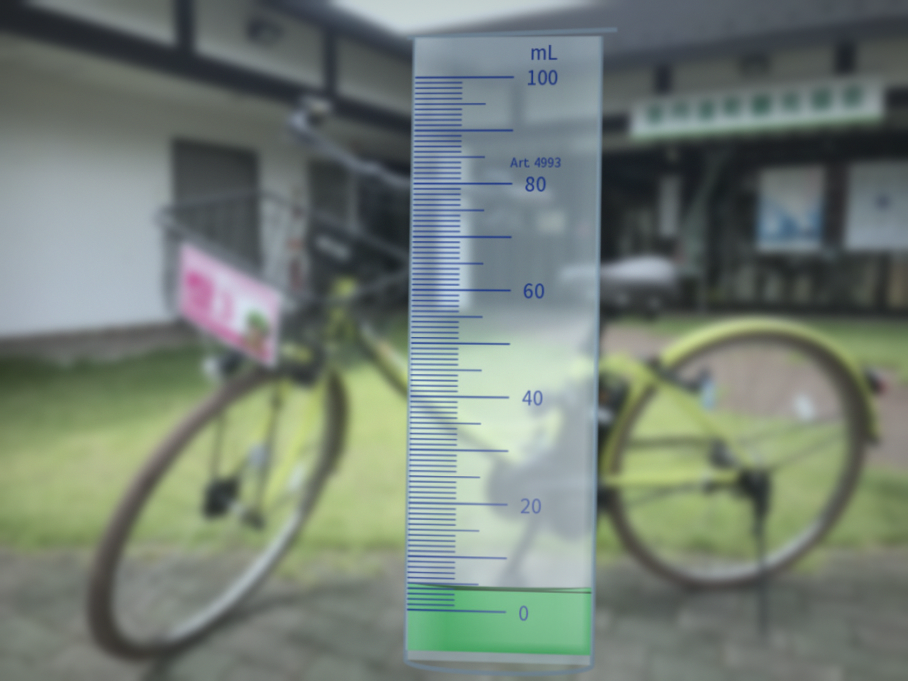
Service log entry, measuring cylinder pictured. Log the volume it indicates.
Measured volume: 4 mL
